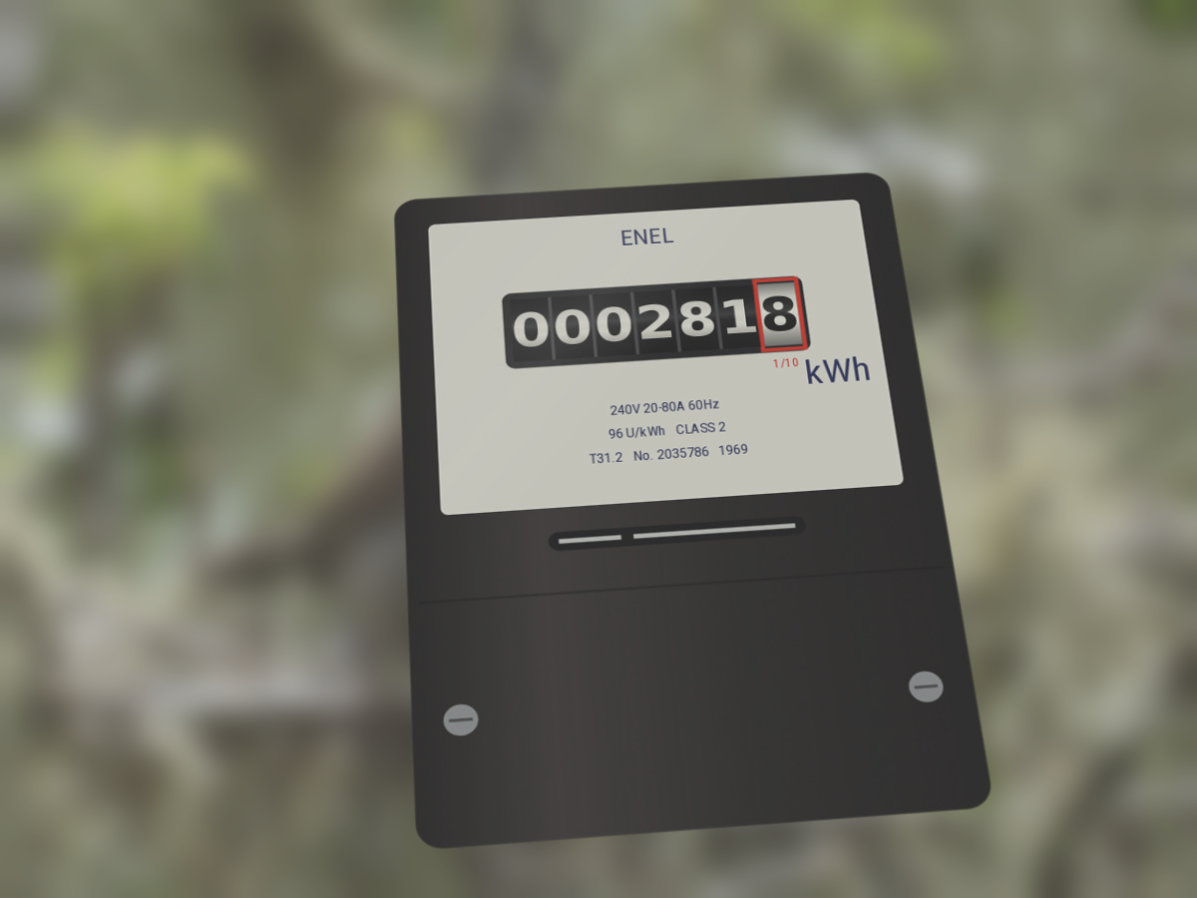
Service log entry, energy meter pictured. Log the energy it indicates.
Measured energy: 281.8 kWh
